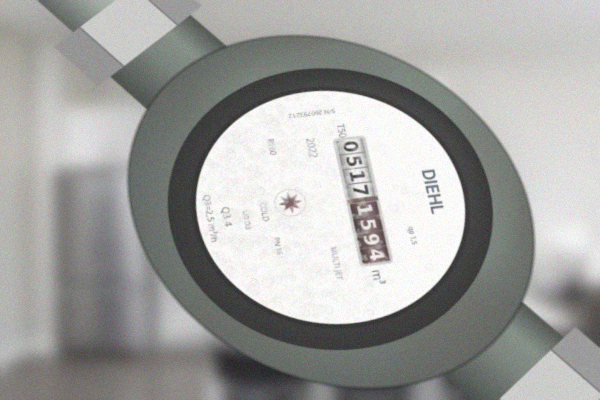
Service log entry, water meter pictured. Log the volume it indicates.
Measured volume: 517.1594 m³
